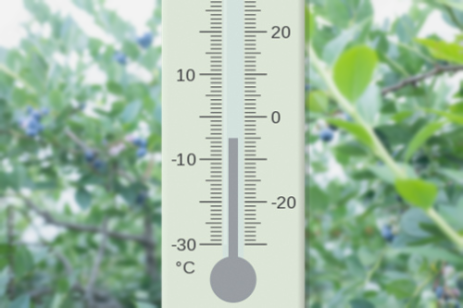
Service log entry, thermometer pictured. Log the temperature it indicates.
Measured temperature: -5 °C
